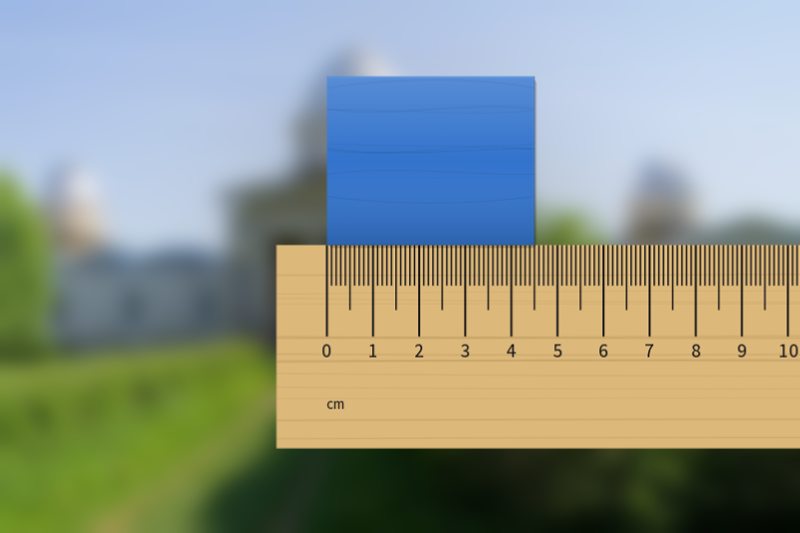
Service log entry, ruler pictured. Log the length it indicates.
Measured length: 4.5 cm
